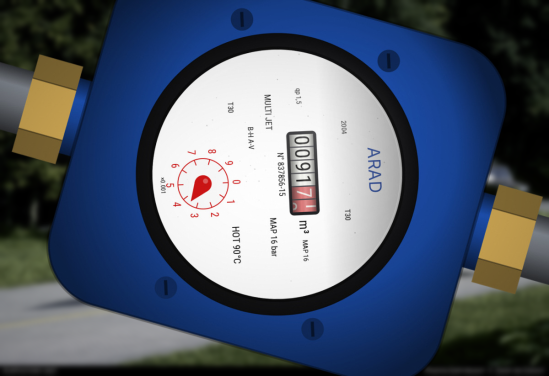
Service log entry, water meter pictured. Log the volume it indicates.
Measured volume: 91.713 m³
